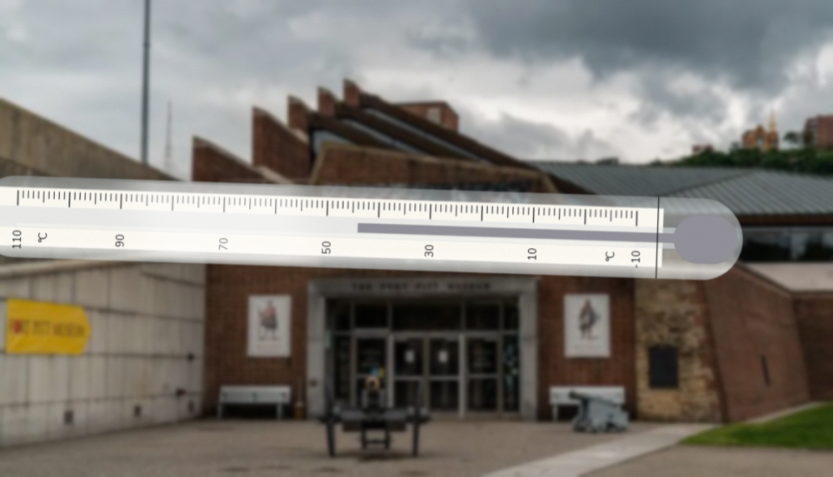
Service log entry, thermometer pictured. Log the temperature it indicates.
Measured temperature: 44 °C
